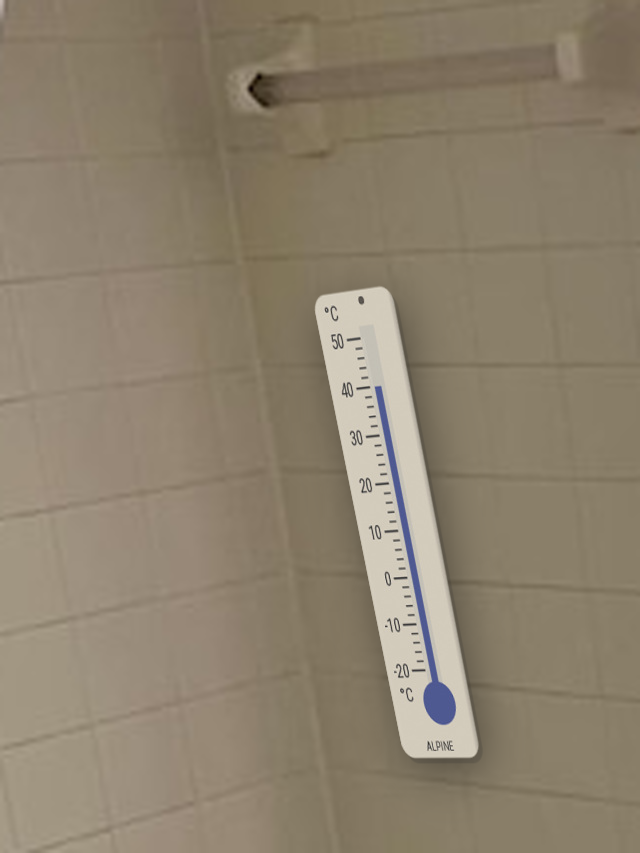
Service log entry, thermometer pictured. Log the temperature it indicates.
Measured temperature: 40 °C
